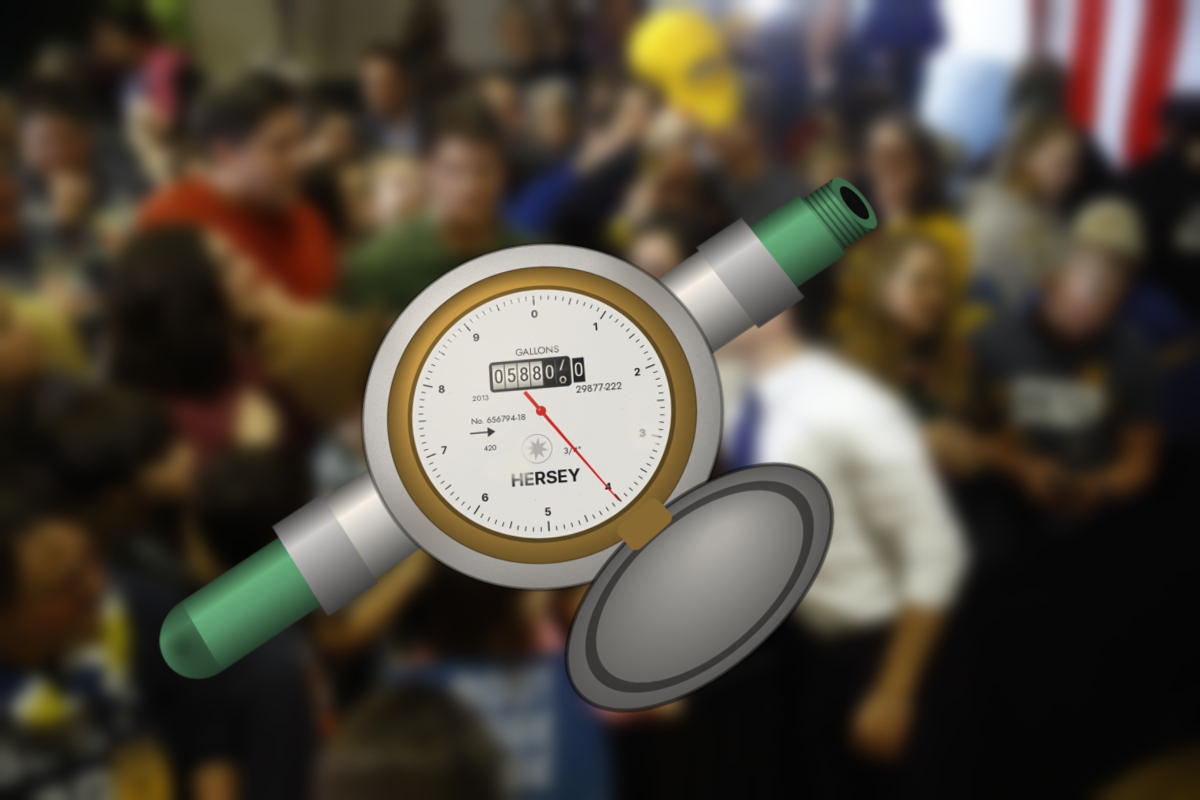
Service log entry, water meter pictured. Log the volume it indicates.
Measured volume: 588074.0 gal
